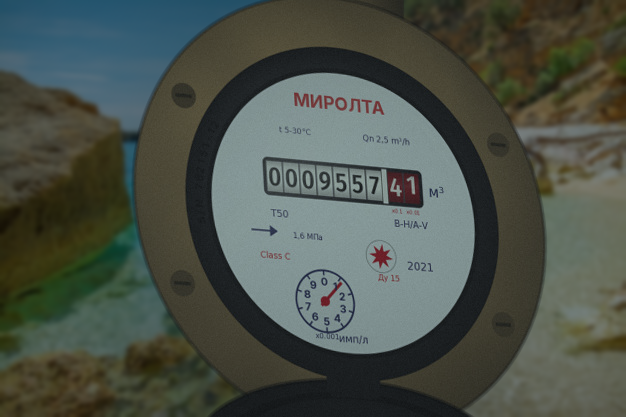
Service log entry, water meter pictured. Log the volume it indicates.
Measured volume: 9557.411 m³
